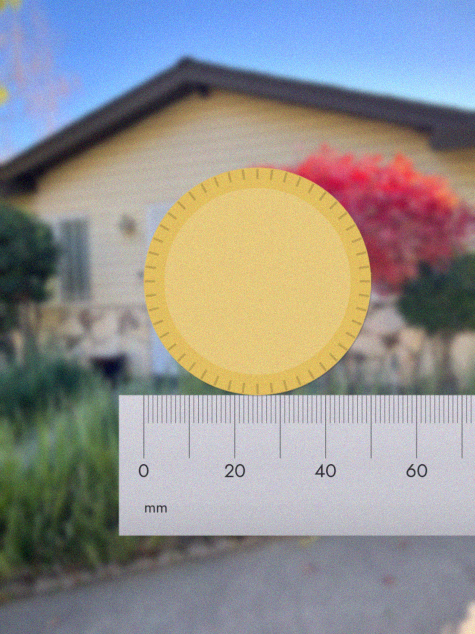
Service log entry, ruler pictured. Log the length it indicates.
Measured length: 50 mm
